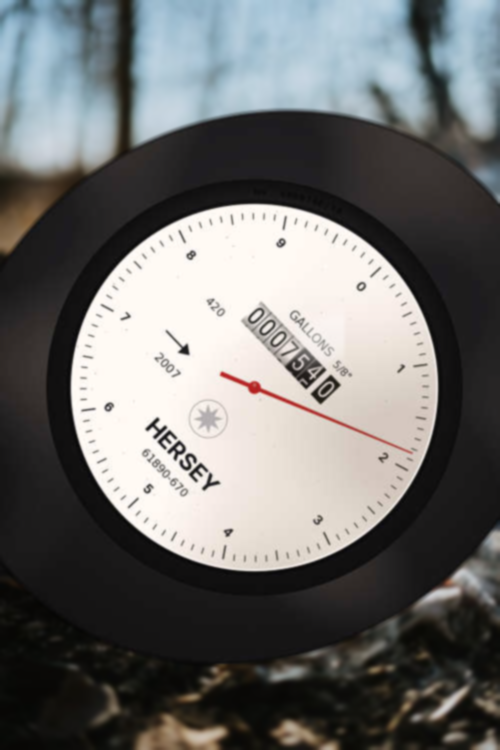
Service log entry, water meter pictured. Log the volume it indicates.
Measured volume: 7541.8 gal
